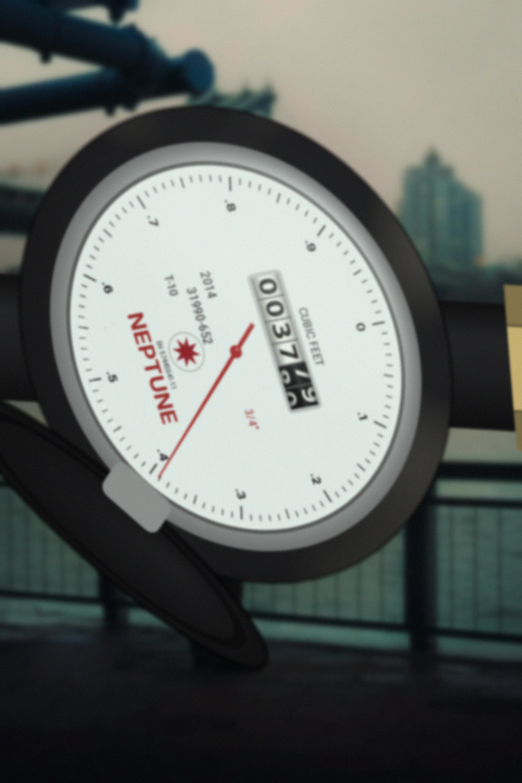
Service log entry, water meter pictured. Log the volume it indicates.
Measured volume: 3779.39 ft³
